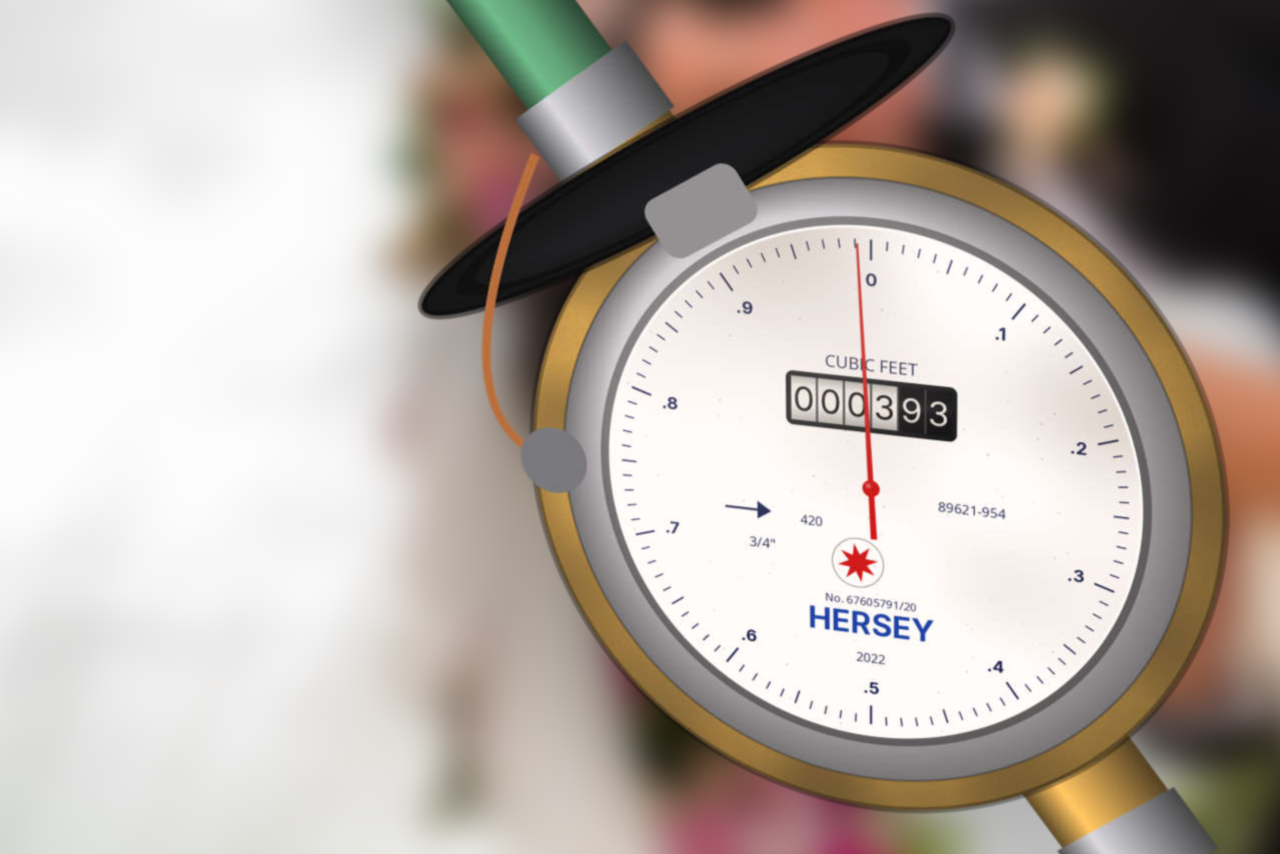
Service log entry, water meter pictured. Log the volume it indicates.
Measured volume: 392.99 ft³
